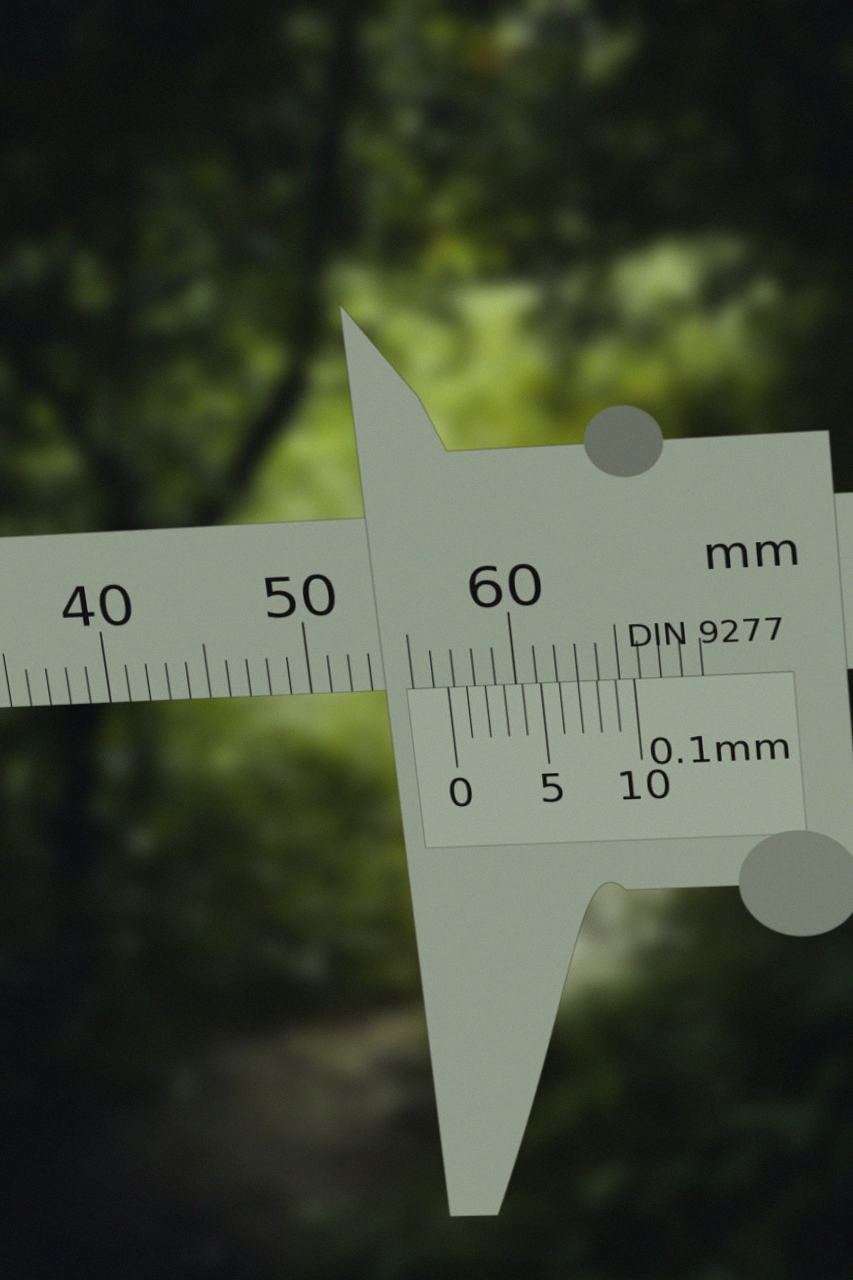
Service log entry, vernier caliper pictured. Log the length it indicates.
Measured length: 56.7 mm
